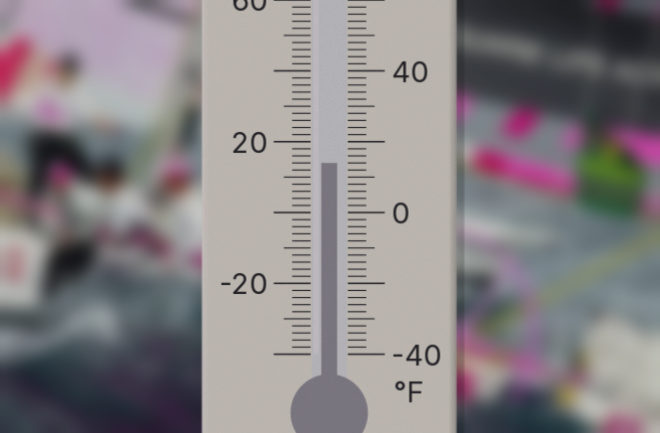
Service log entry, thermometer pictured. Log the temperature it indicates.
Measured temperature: 14 °F
